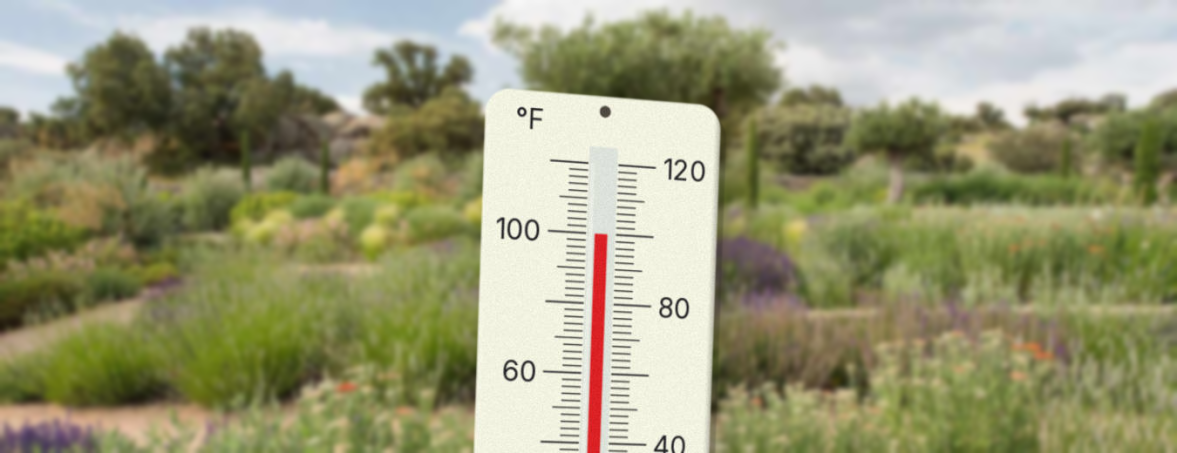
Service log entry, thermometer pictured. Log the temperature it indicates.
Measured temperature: 100 °F
